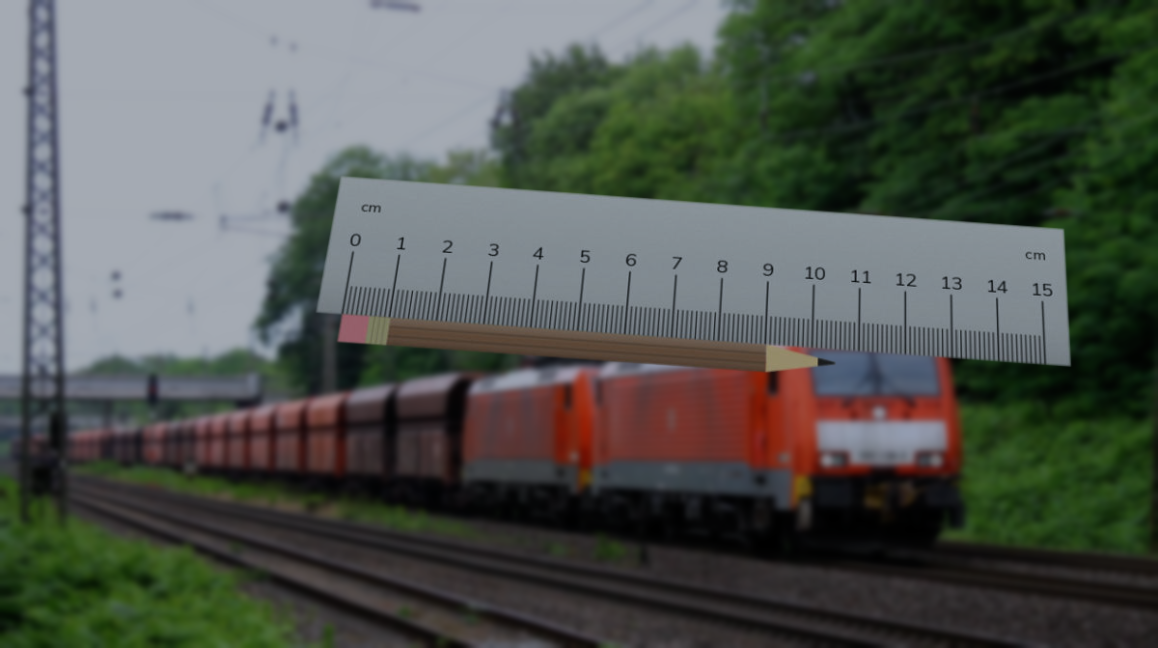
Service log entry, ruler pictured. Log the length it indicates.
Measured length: 10.5 cm
